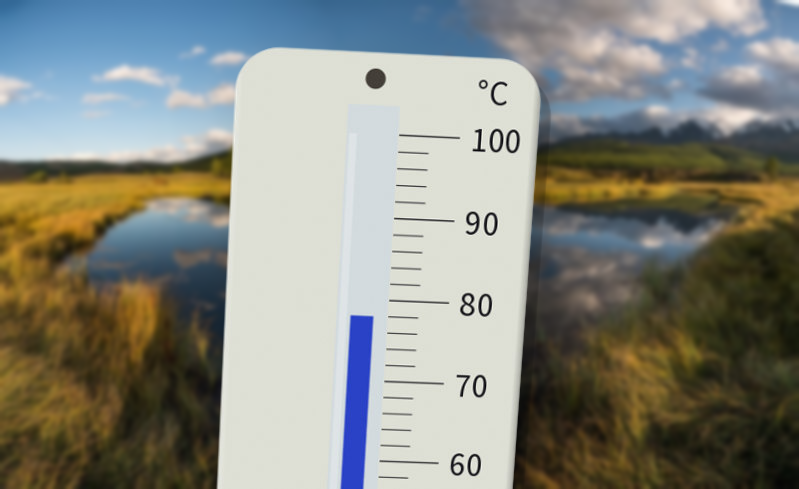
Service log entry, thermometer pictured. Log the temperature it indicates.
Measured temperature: 78 °C
